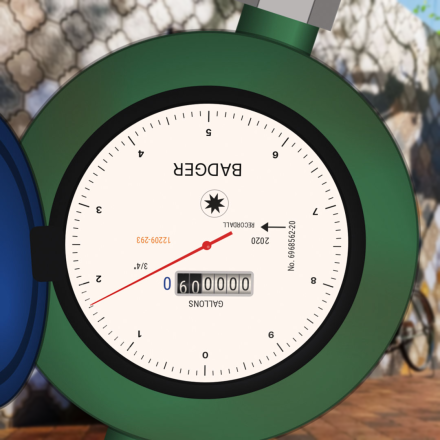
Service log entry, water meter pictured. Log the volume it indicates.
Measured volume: 91.7 gal
